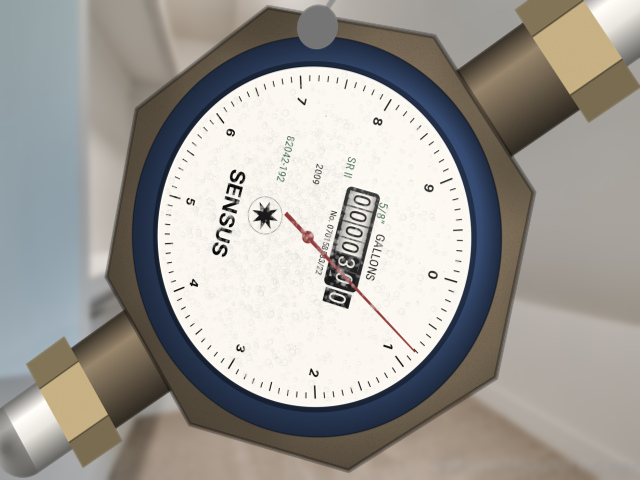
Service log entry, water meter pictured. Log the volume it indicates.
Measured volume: 300.8 gal
